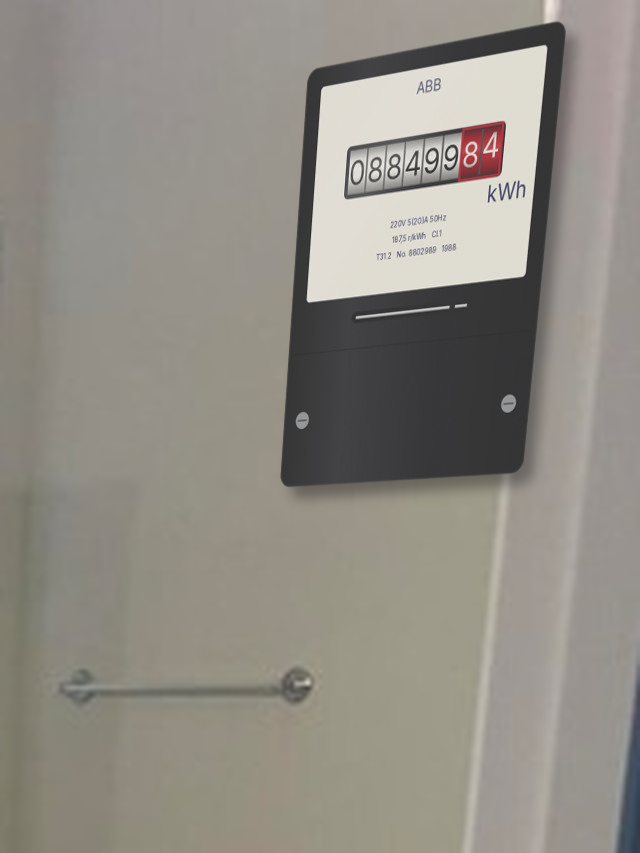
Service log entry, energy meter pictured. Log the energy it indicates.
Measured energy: 88499.84 kWh
